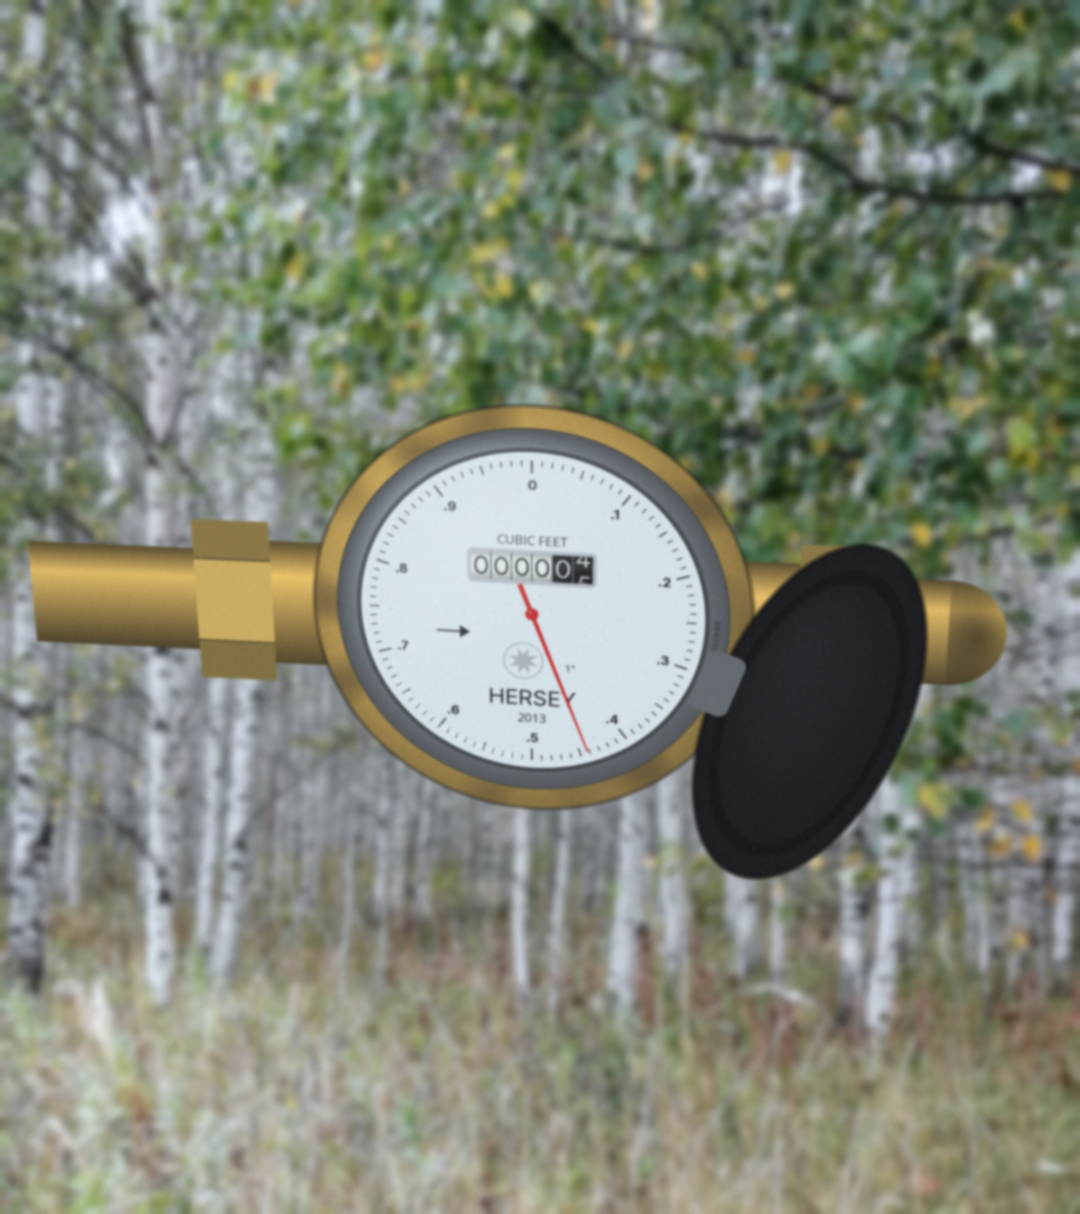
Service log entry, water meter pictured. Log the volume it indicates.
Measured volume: 4.44 ft³
